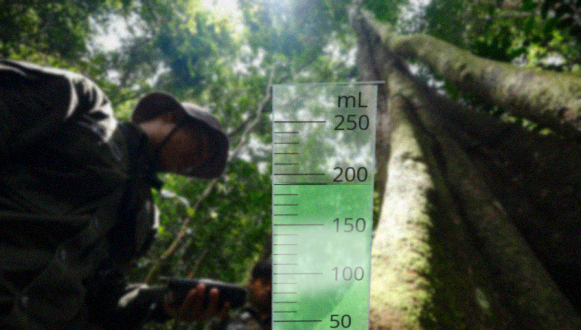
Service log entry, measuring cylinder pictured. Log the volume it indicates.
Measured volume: 190 mL
